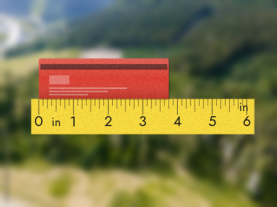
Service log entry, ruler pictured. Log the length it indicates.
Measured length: 3.75 in
